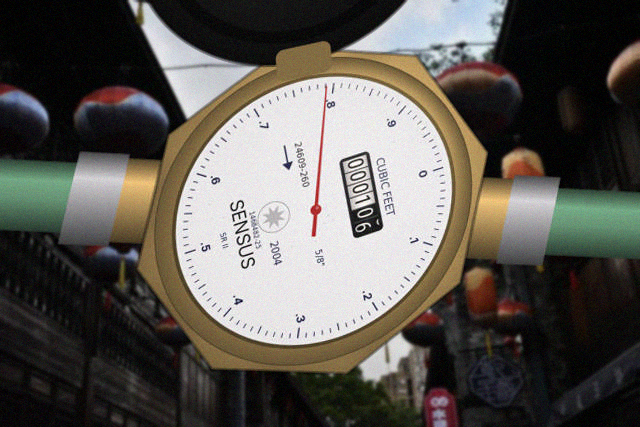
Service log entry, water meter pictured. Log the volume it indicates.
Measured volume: 105.79 ft³
